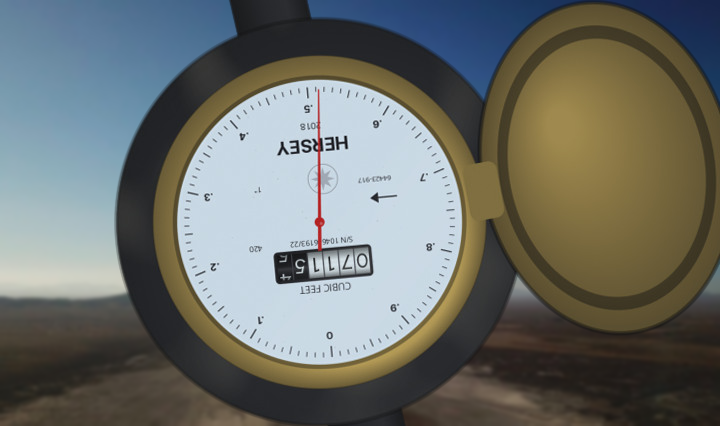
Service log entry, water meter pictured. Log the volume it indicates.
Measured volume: 71154.51 ft³
